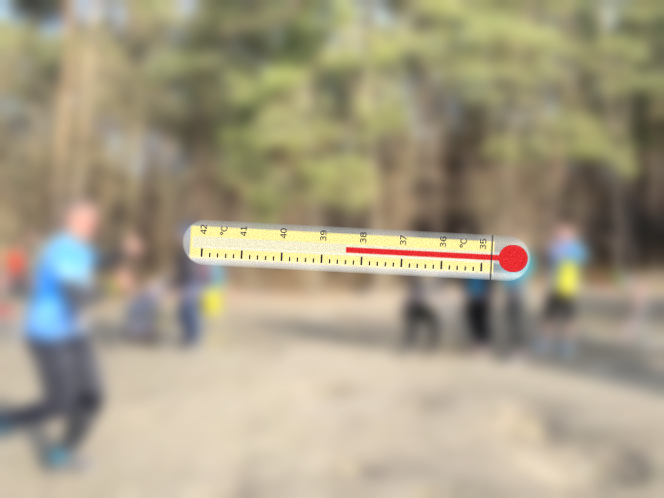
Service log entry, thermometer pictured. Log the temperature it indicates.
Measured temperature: 38.4 °C
